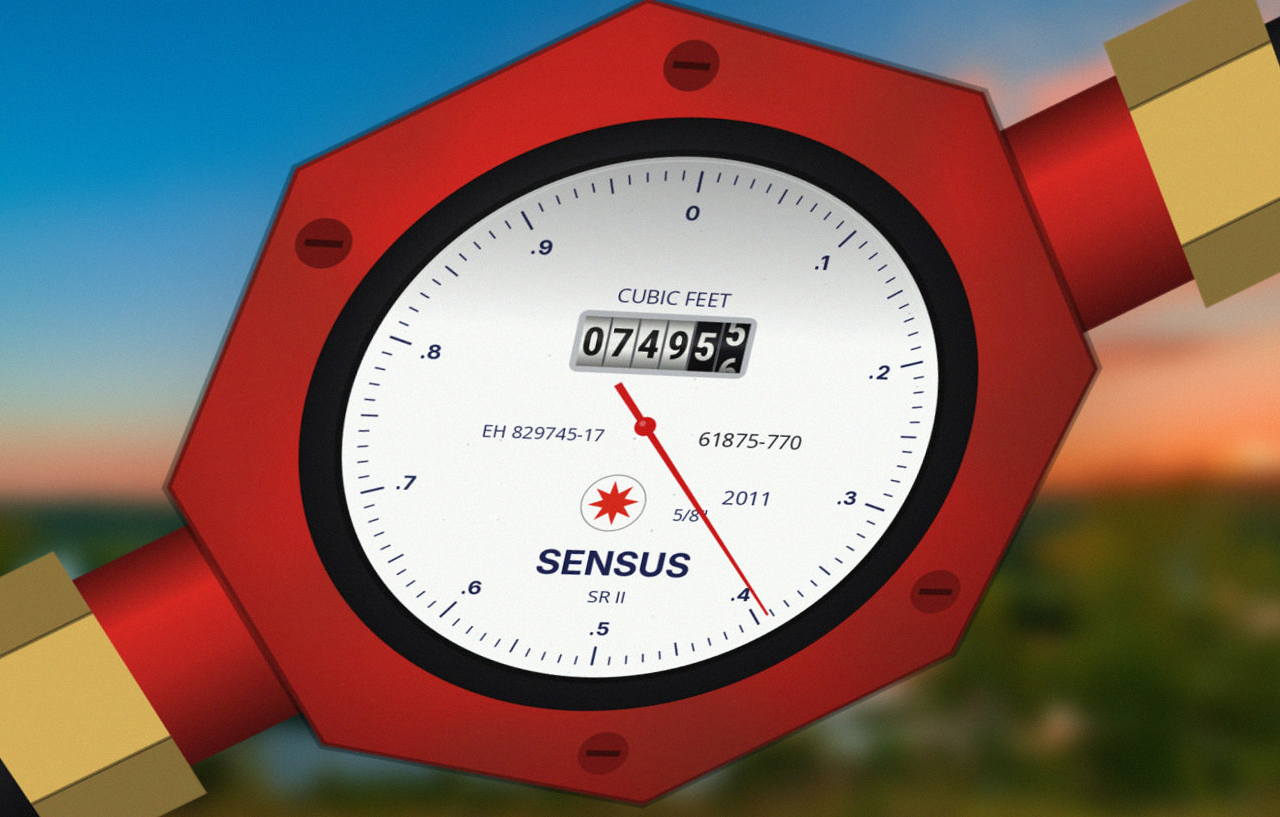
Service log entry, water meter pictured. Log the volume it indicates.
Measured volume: 74955.39 ft³
